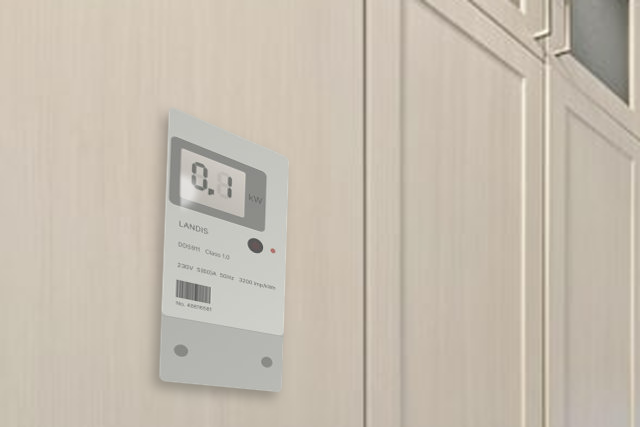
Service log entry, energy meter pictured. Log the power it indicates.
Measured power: 0.1 kW
